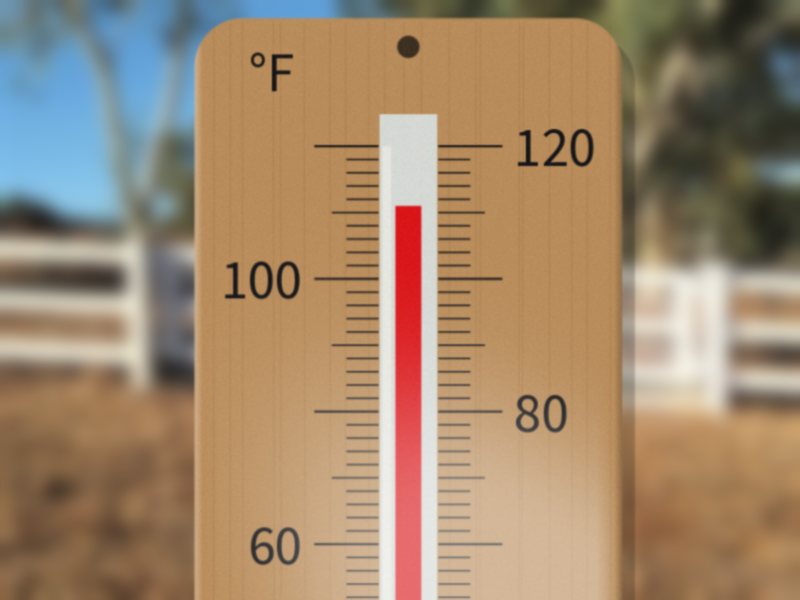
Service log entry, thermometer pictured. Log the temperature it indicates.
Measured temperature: 111 °F
